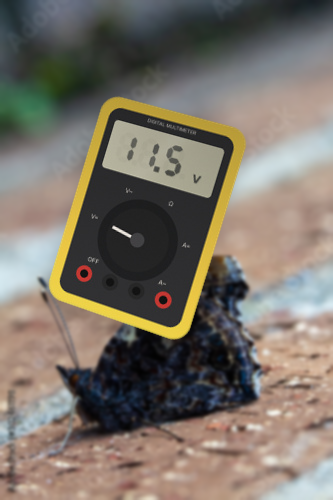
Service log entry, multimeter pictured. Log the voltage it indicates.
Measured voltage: 11.5 V
